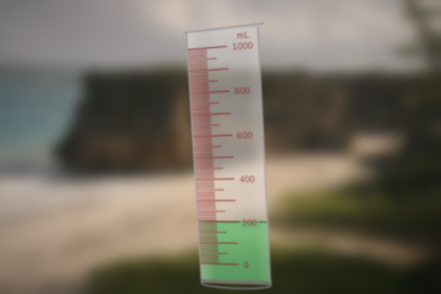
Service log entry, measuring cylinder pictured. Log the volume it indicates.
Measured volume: 200 mL
